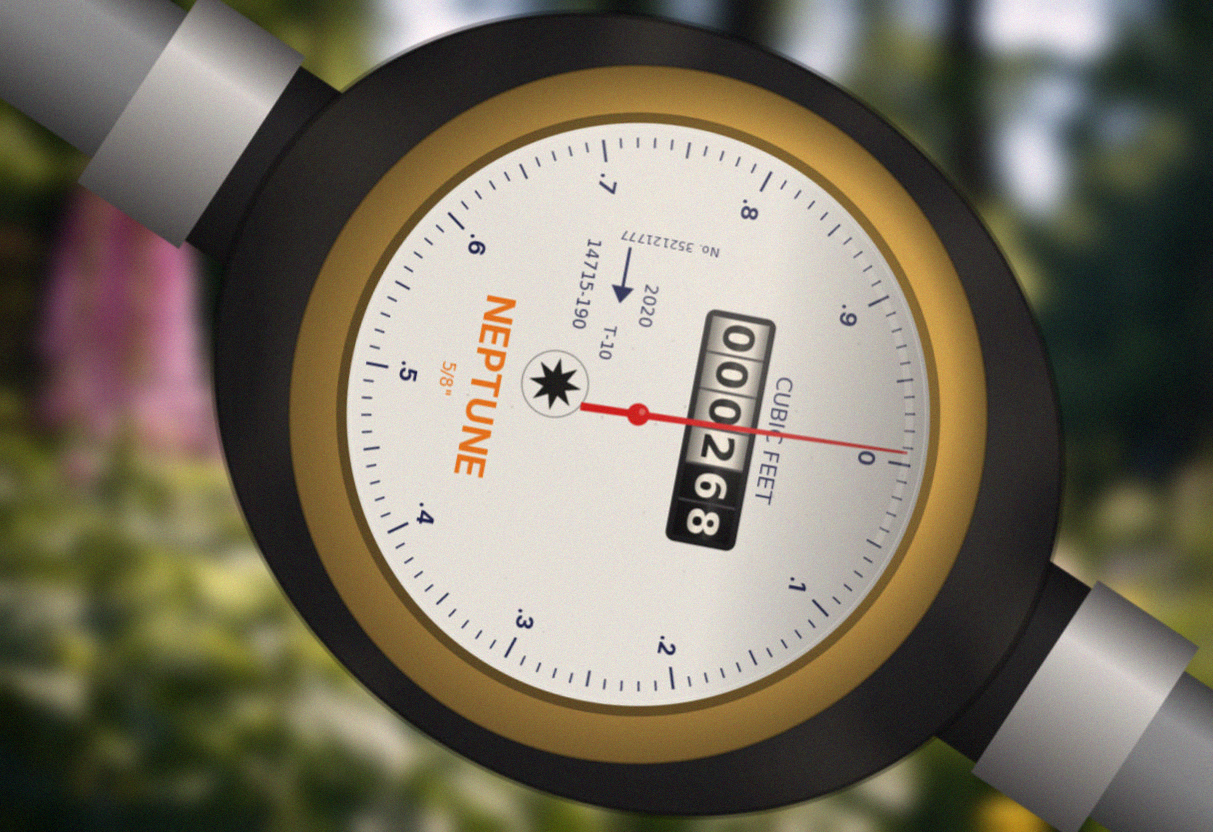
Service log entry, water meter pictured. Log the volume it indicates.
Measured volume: 267.99 ft³
